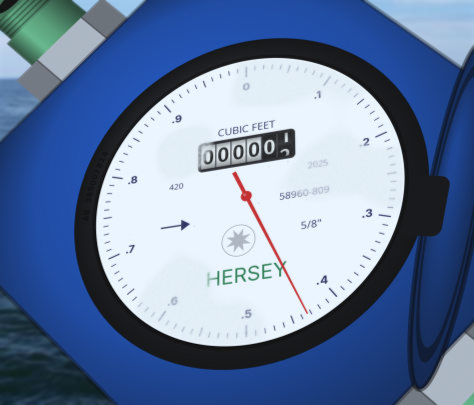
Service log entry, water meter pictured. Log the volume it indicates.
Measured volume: 1.43 ft³
